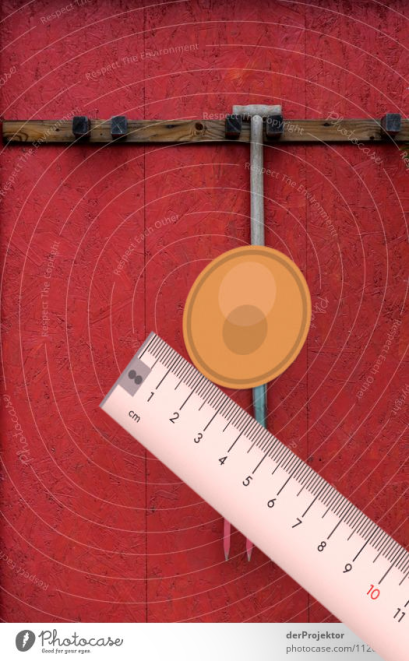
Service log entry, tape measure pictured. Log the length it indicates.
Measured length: 4 cm
